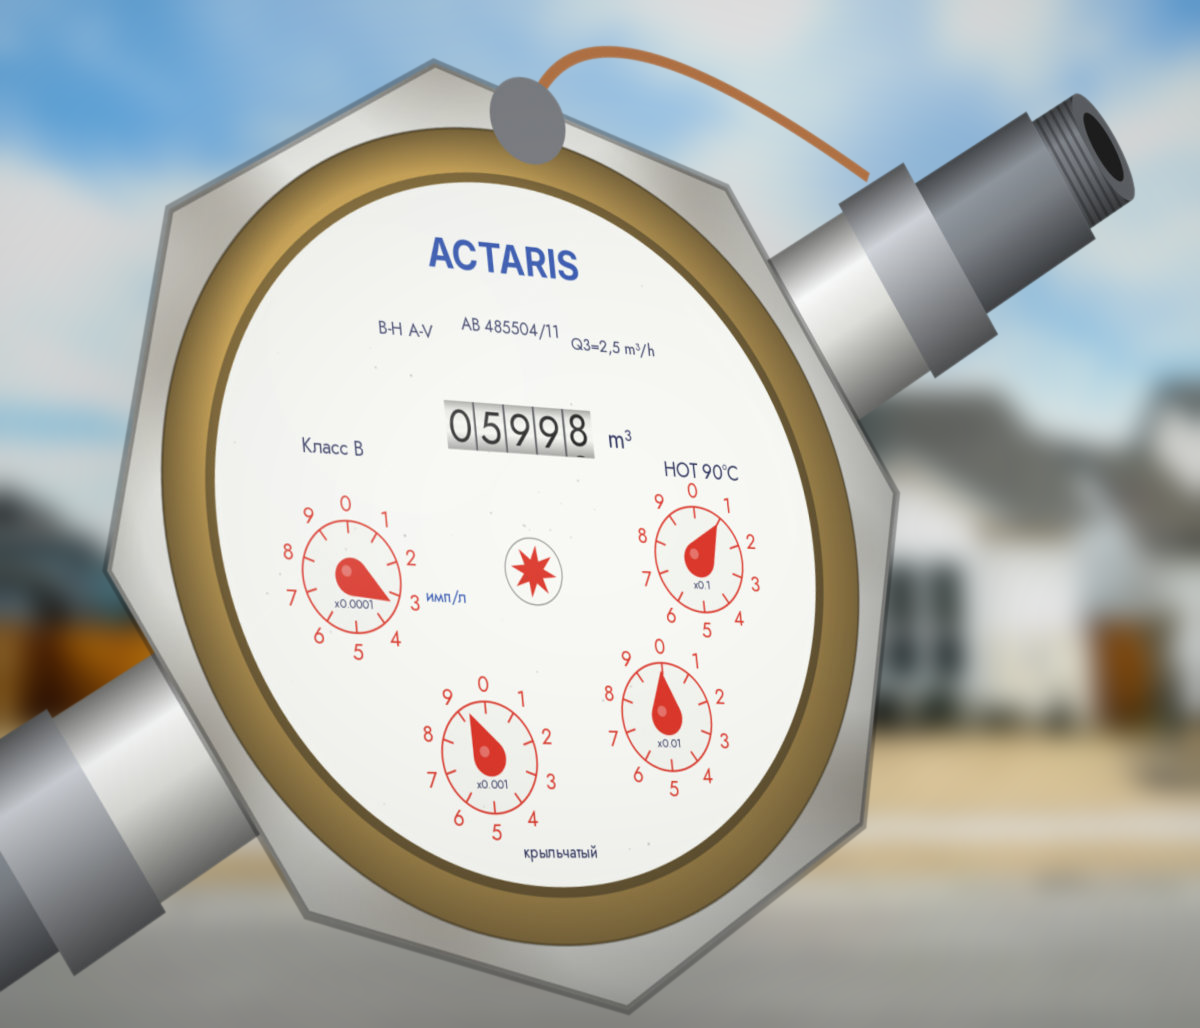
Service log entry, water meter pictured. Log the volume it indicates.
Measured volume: 5998.0993 m³
